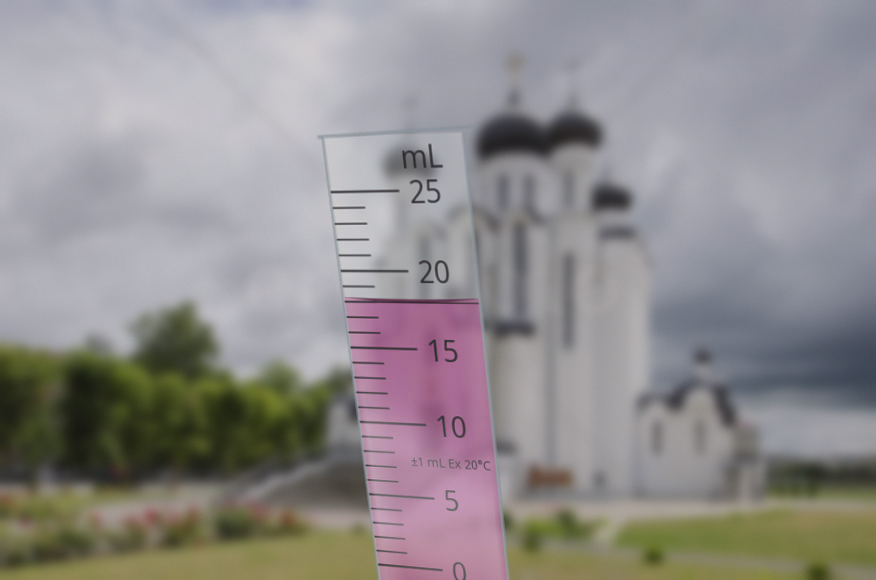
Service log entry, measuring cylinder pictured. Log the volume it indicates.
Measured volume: 18 mL
